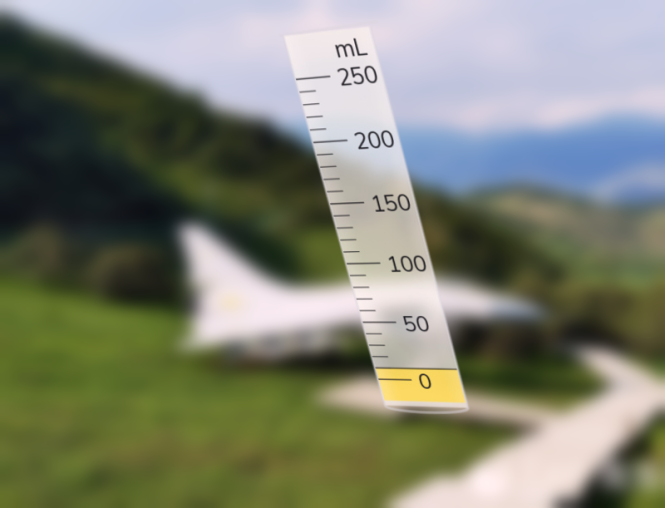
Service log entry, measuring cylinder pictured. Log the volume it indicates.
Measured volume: 10 mL
